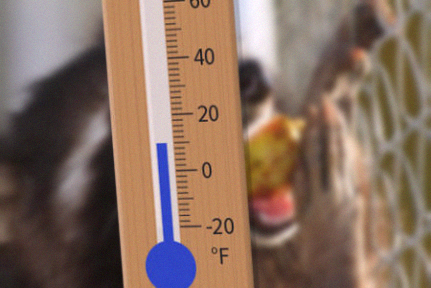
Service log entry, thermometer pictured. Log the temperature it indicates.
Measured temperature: 10 °F
